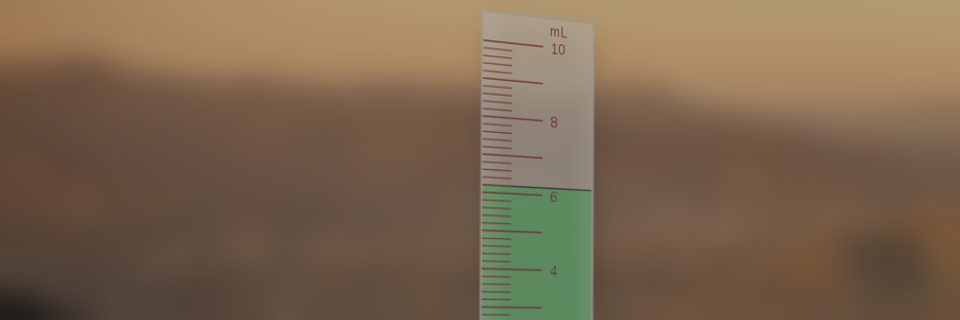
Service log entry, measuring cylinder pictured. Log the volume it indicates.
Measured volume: 6.2 mL
